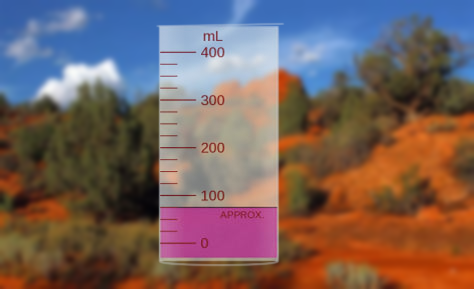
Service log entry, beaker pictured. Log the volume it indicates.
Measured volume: 75 mL
